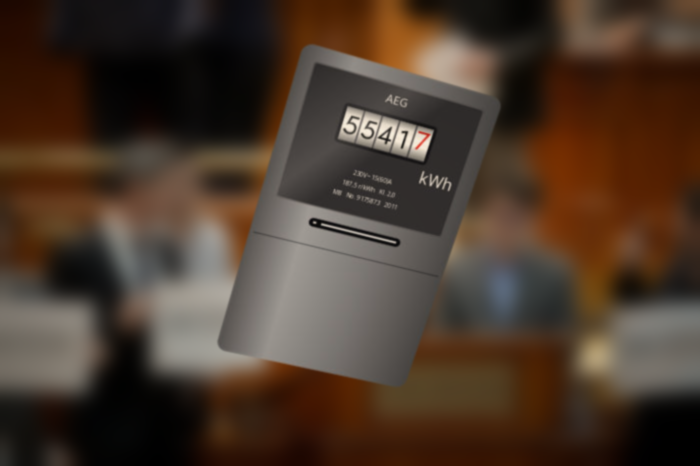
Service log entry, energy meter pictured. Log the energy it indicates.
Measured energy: 5541.7 kWh
